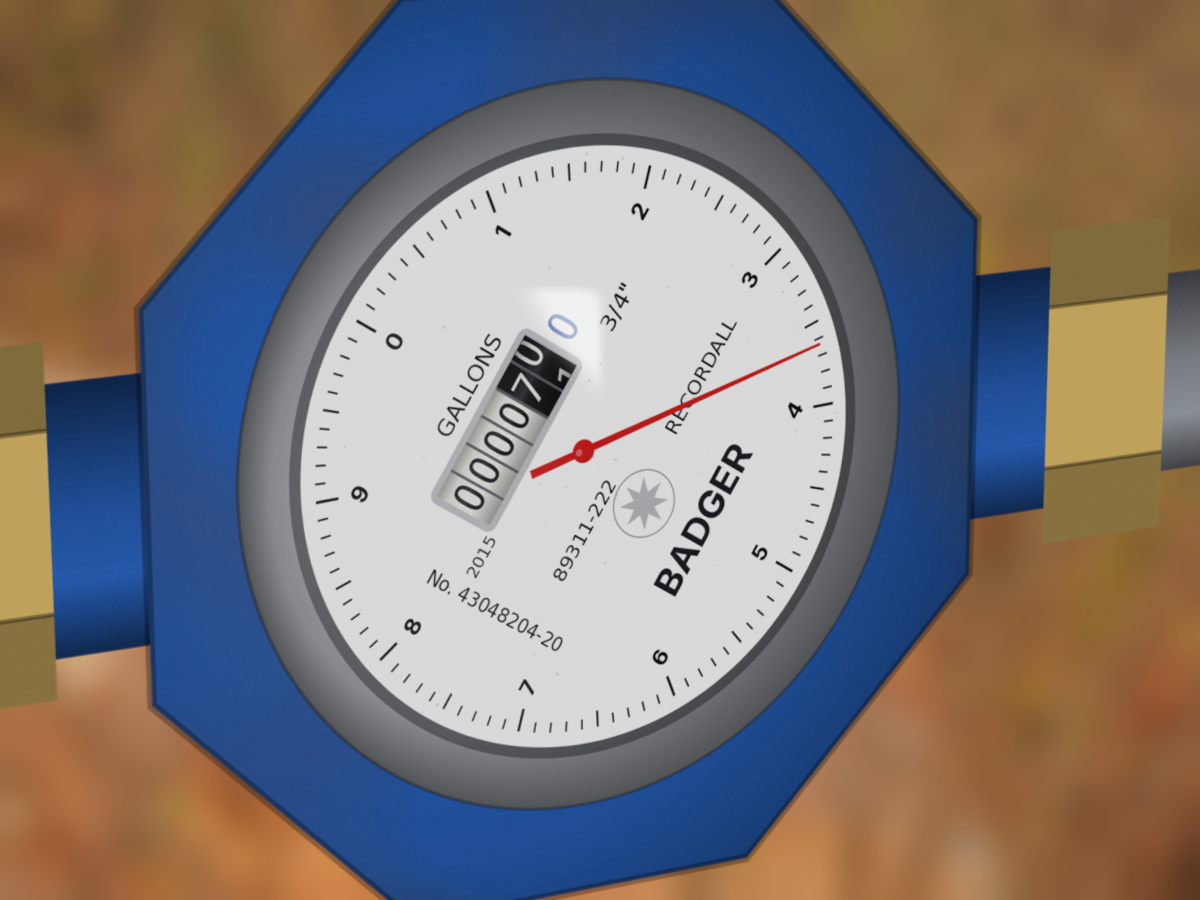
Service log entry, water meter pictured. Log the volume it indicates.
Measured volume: 703.6 gal
